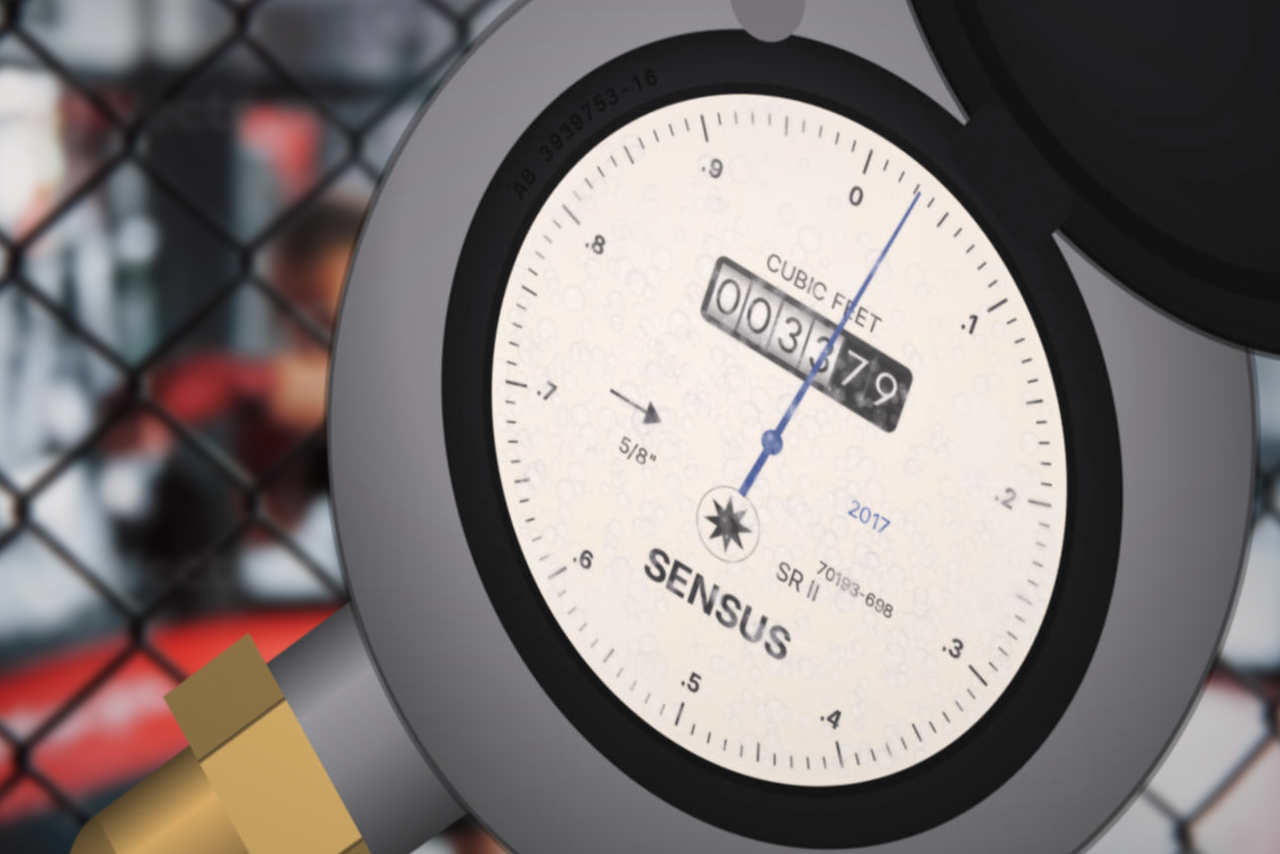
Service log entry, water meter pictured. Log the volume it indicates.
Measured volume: 3379.03 ft³
